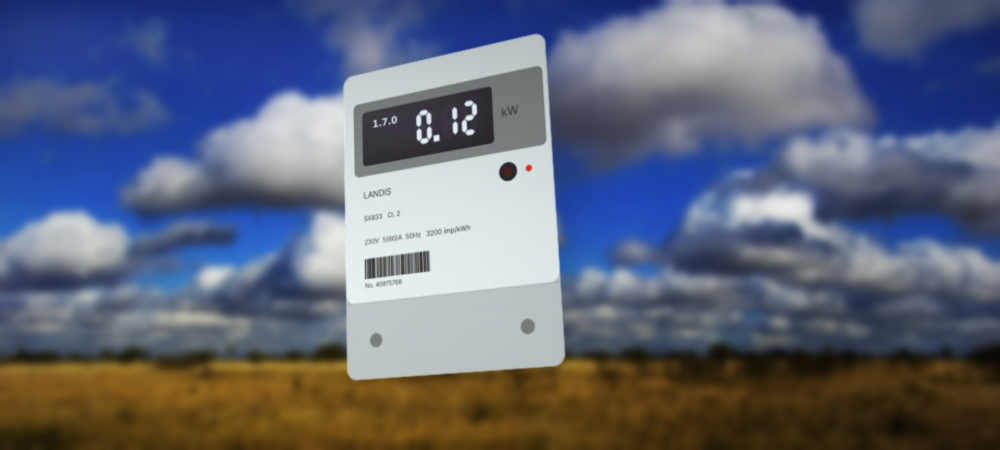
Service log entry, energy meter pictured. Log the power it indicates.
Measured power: 0.12 kW
